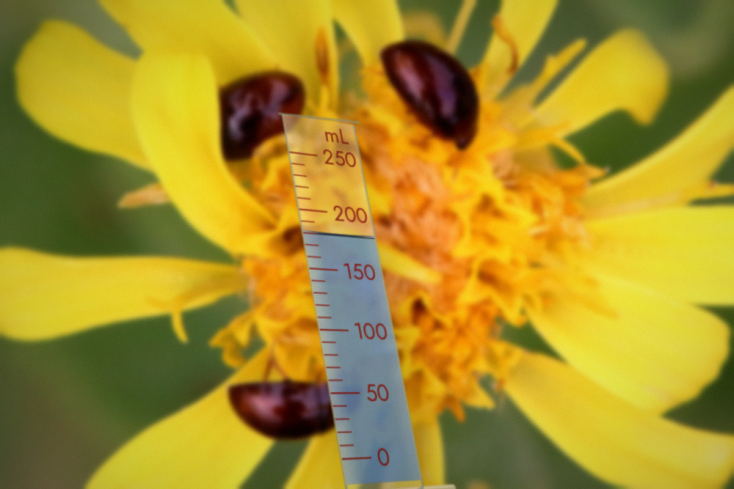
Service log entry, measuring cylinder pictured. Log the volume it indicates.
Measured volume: 180 mL
